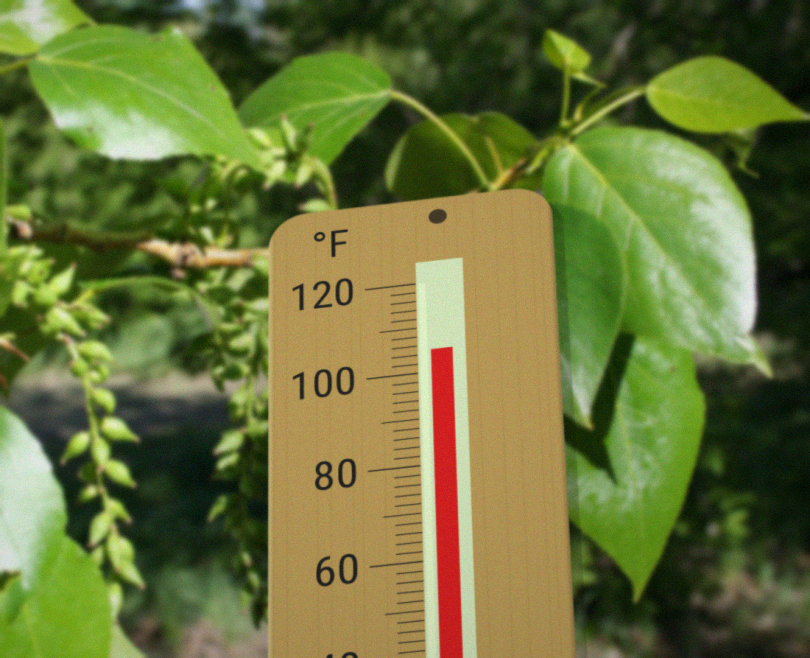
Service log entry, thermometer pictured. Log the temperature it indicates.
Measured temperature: 105 °F
